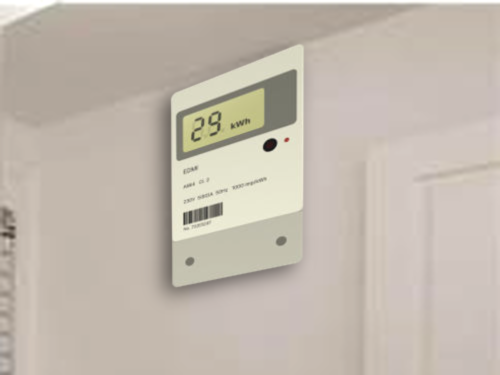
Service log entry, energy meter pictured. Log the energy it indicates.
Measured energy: 29 kWh
